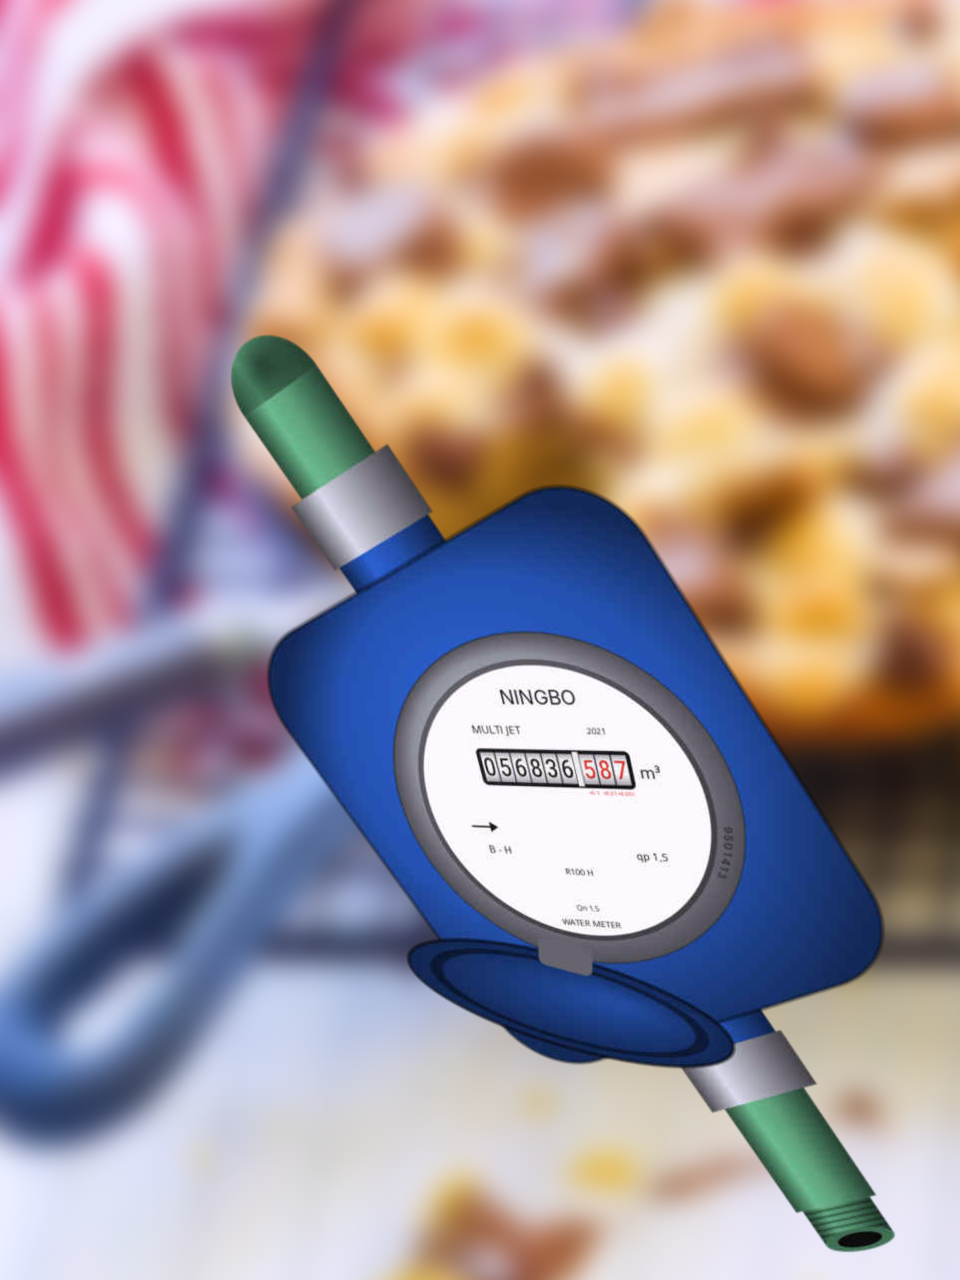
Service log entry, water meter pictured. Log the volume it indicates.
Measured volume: 56836.587 m³
